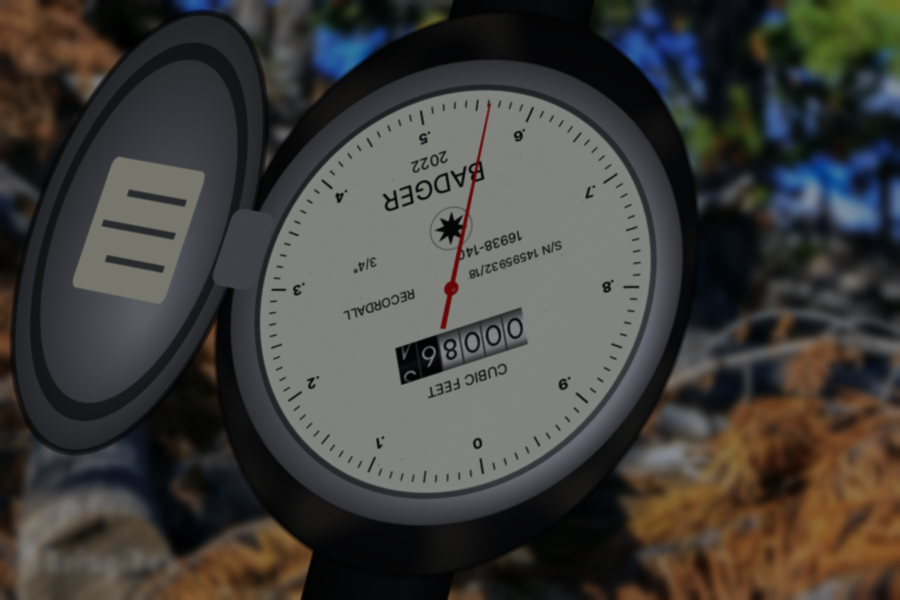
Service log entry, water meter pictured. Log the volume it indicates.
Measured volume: 863.56 ft³
